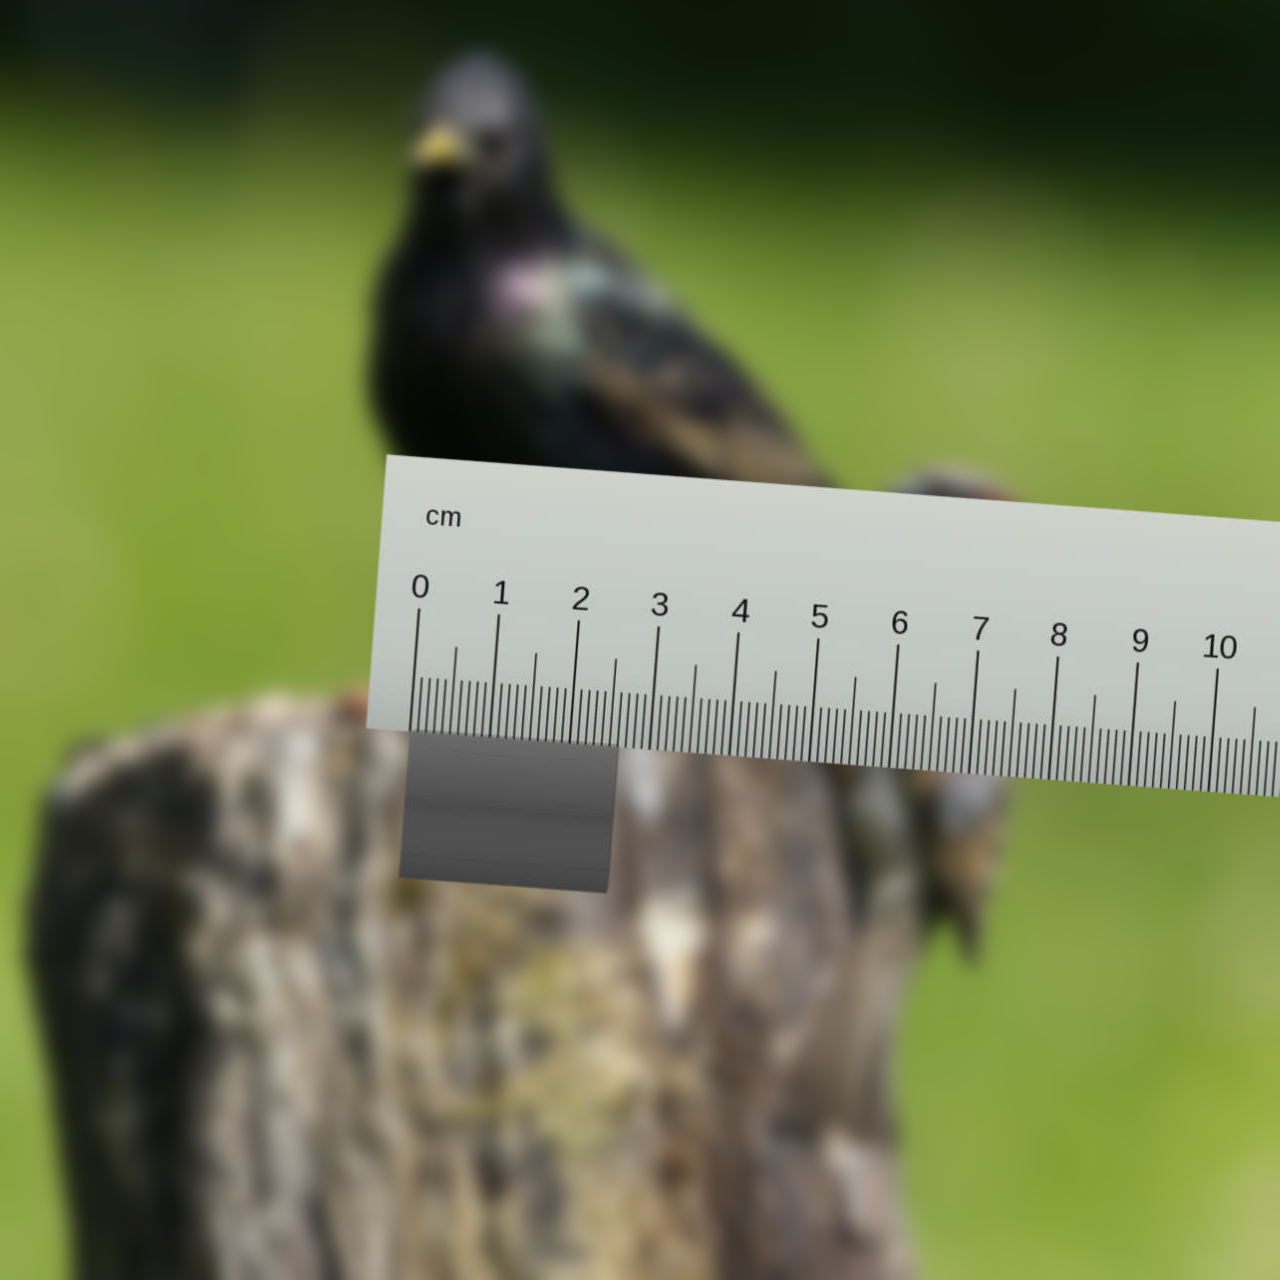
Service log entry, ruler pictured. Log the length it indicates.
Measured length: 2.6 cm
